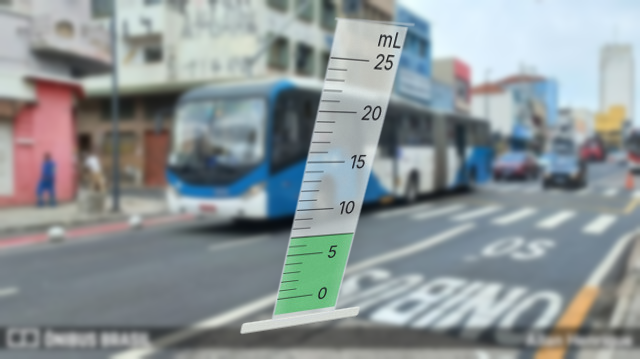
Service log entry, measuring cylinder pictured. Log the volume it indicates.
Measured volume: 7 mL
